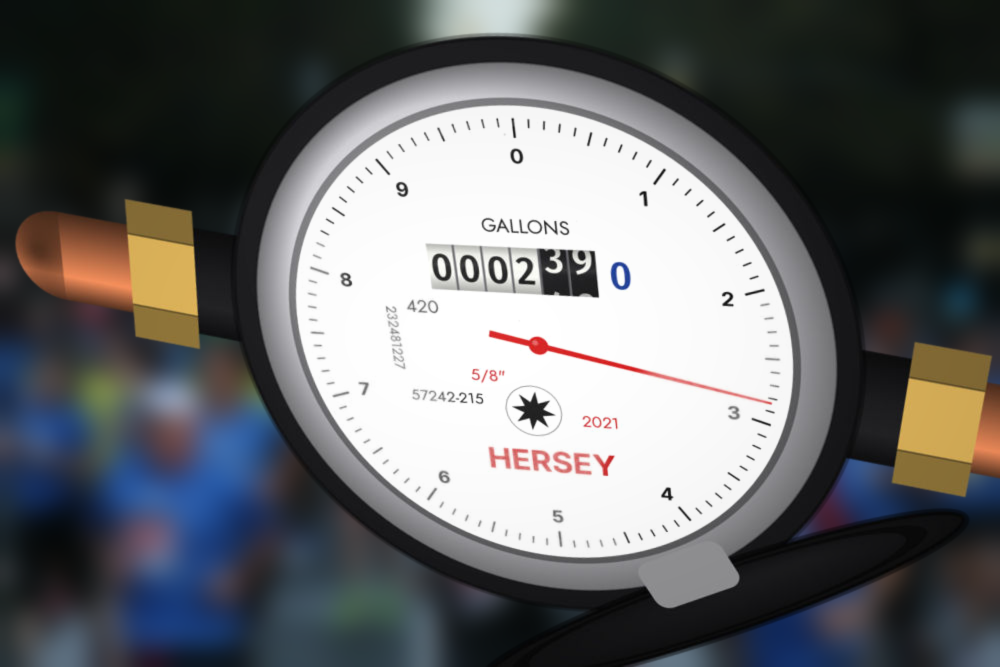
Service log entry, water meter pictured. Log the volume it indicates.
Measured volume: 2392.8 gal
